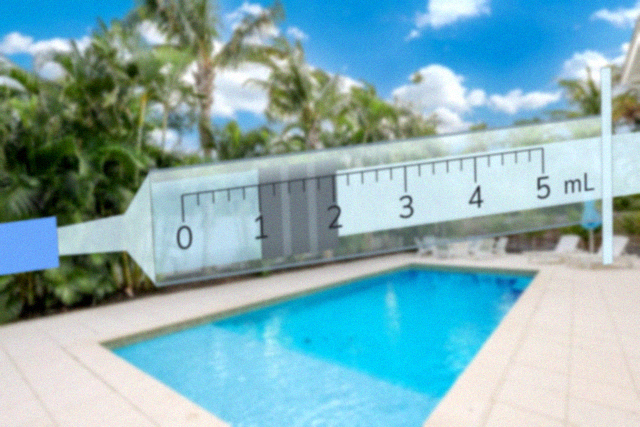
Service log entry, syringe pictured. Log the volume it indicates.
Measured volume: 1 mL
